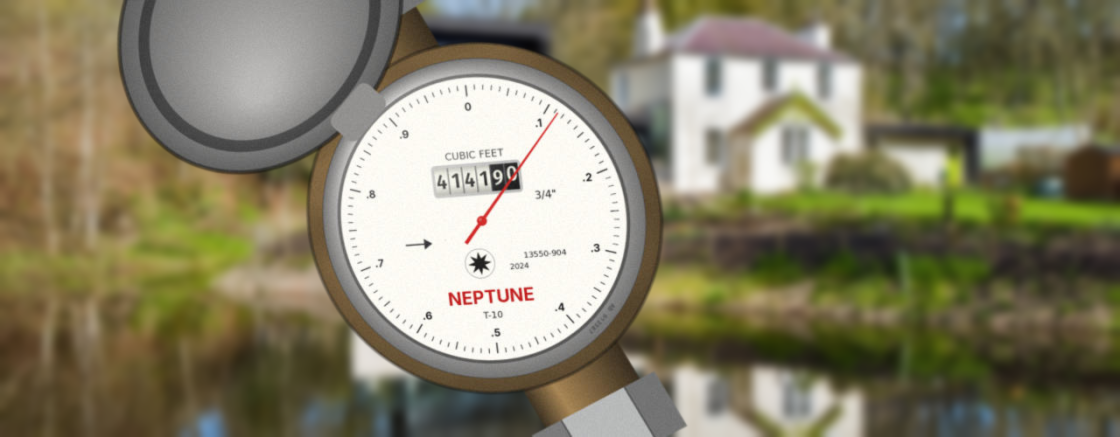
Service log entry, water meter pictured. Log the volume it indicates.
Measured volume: 414190.11 ft³
